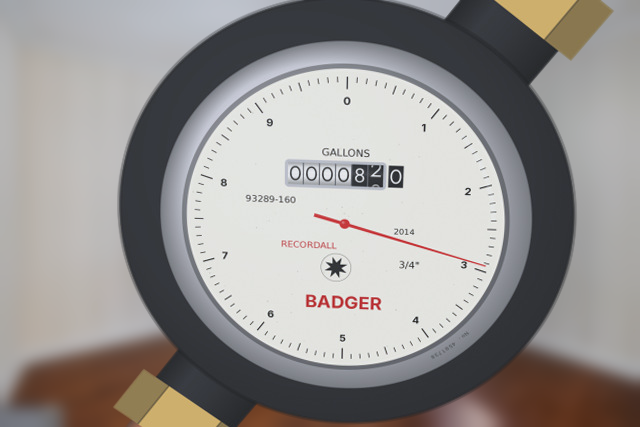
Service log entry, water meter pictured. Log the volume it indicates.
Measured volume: 822.9 gal
